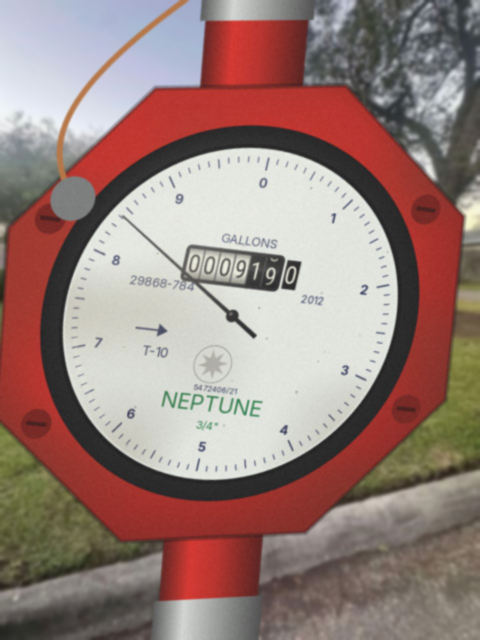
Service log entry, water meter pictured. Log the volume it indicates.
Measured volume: 9188.4 gal
